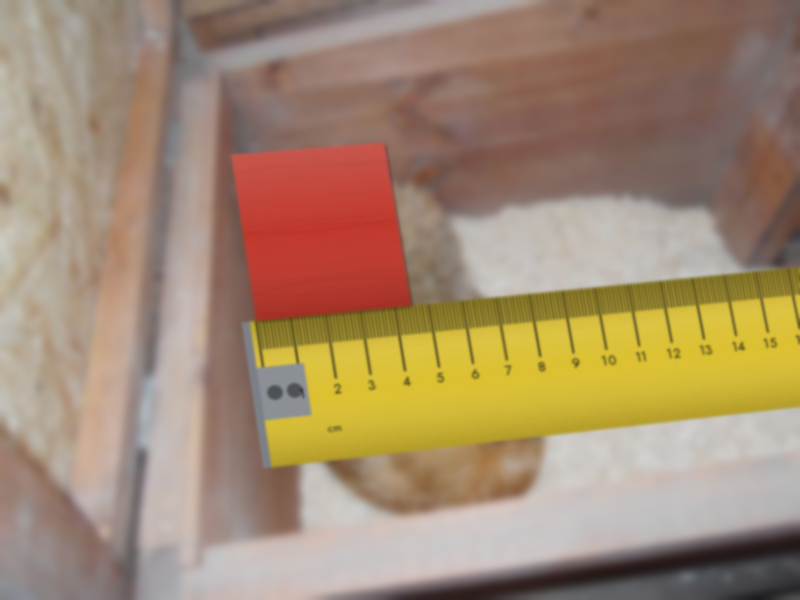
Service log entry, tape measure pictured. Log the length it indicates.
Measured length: 4.5 cm
